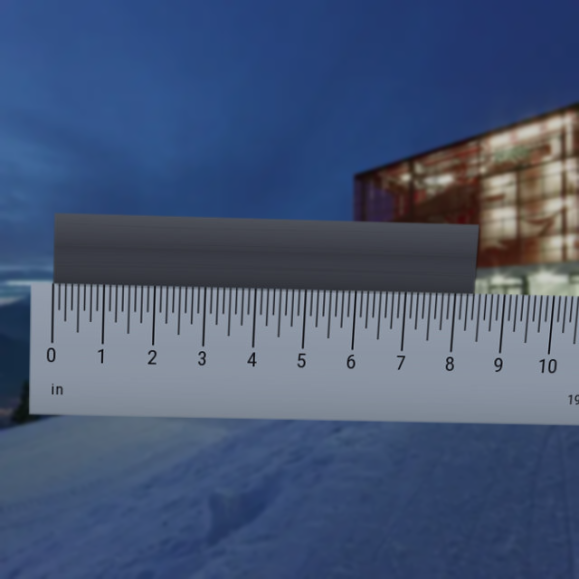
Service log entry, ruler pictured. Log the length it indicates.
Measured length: 8.375 in
